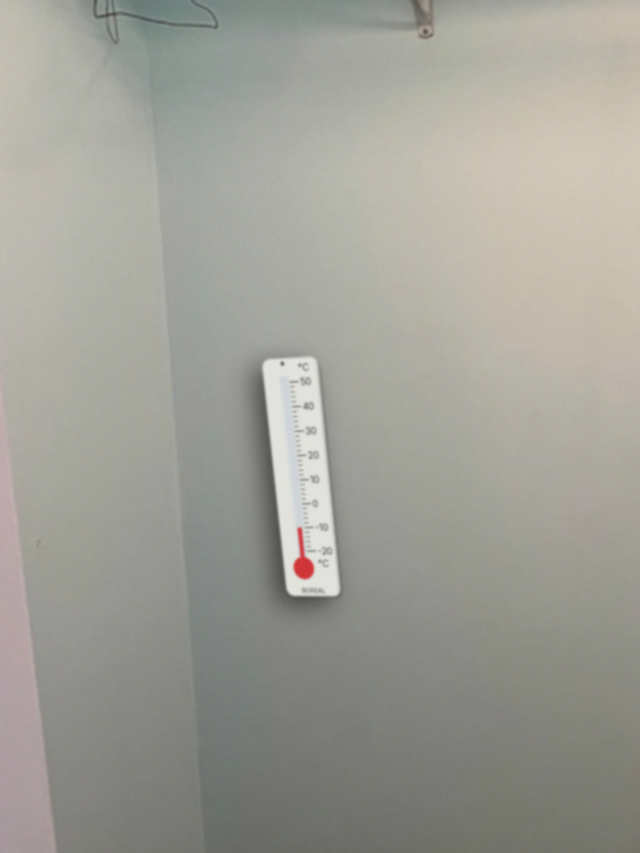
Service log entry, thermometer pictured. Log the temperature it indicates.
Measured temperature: -10 °C
